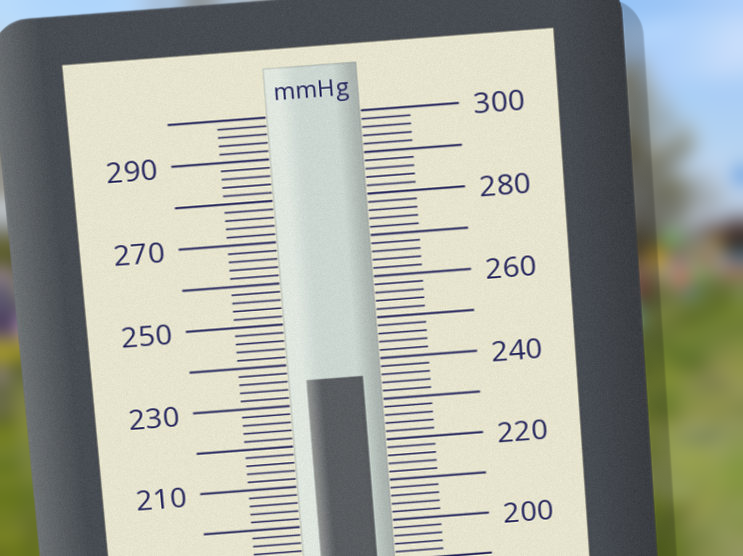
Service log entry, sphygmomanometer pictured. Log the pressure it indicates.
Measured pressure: 236 mmHg
